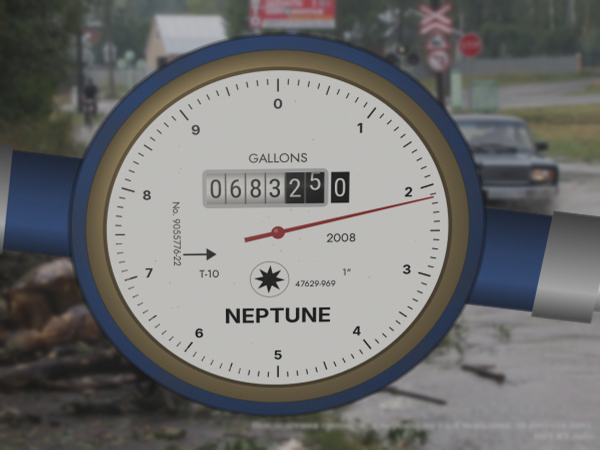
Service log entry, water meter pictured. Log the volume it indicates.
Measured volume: 683252.1 gal
